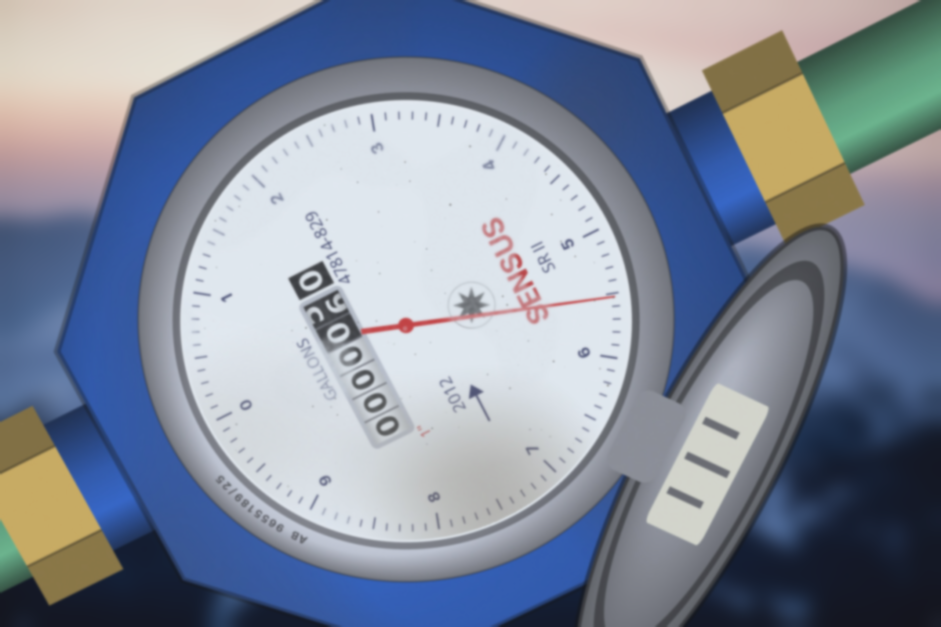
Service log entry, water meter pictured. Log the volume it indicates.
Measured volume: 55.5 gal
